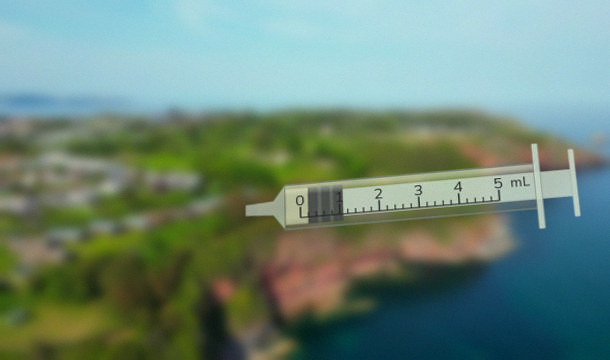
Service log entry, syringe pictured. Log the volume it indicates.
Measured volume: 0.2 mL
